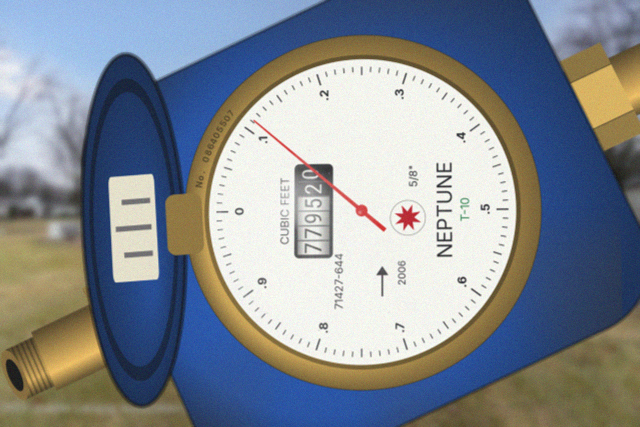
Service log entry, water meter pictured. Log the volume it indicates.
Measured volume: 779520.11 ft³
